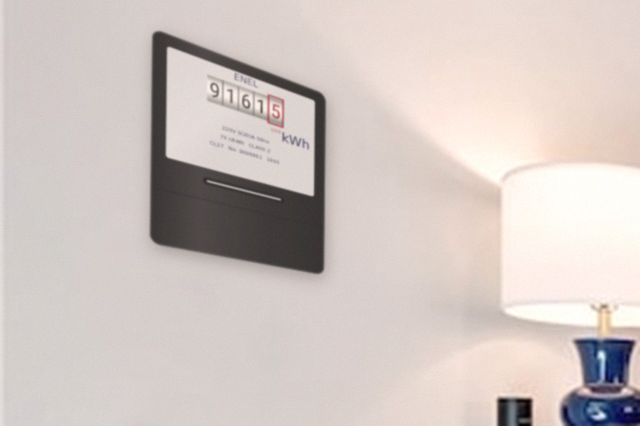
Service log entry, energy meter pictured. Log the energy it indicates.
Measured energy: 9161.5 kWh
